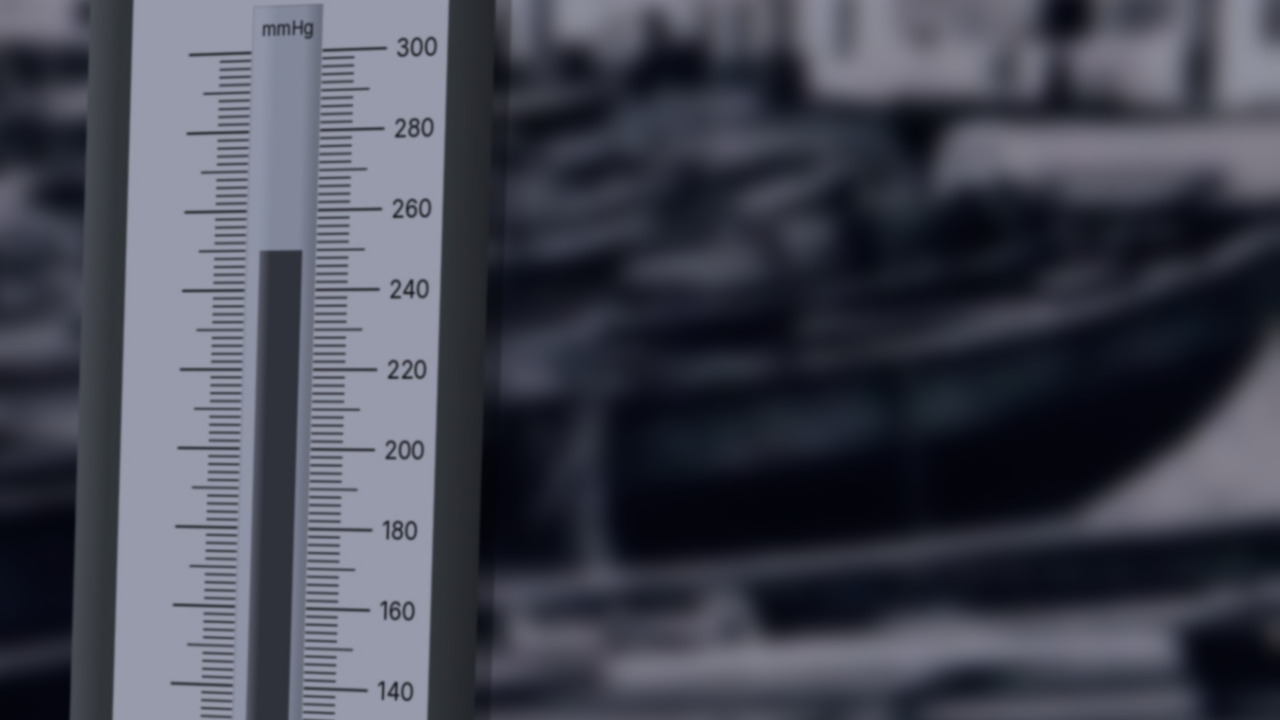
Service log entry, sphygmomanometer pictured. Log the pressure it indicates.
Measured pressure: 250 mmHg
